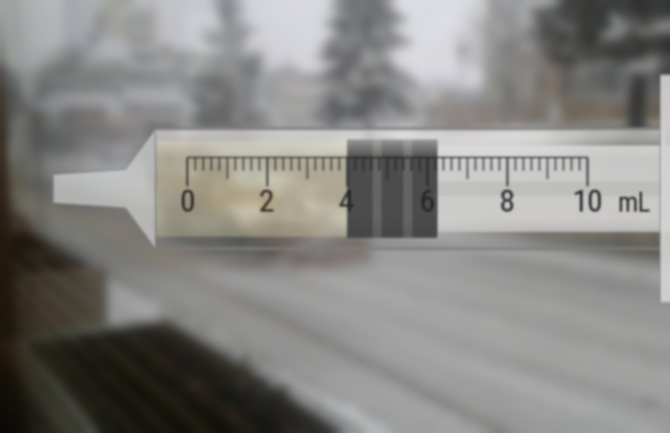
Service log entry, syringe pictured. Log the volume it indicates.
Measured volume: 4 mL
